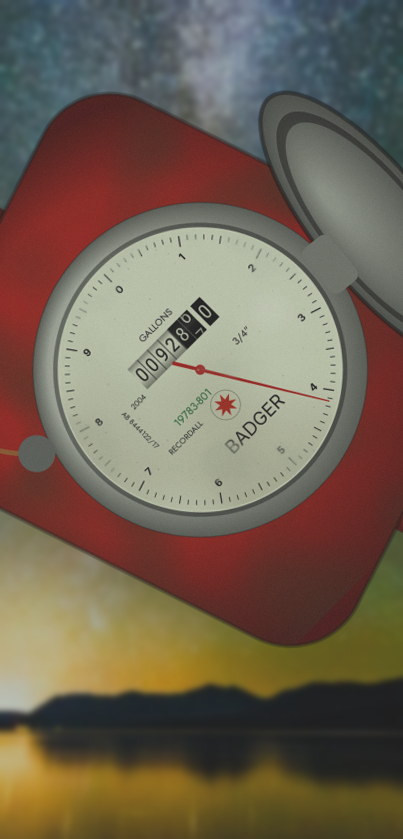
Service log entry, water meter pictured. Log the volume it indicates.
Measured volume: 92864.1 gal
